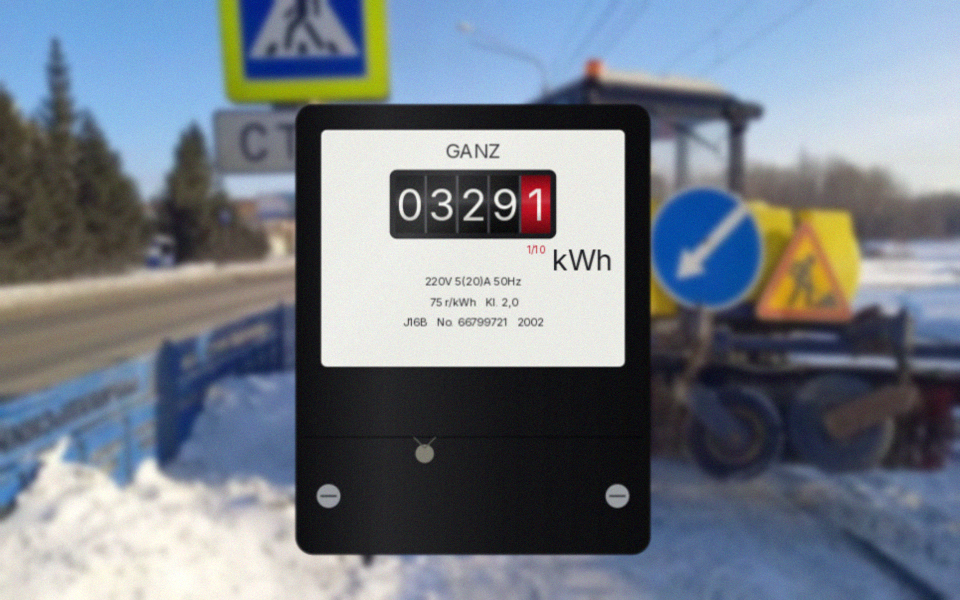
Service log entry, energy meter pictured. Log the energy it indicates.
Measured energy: 329.1 kWh
